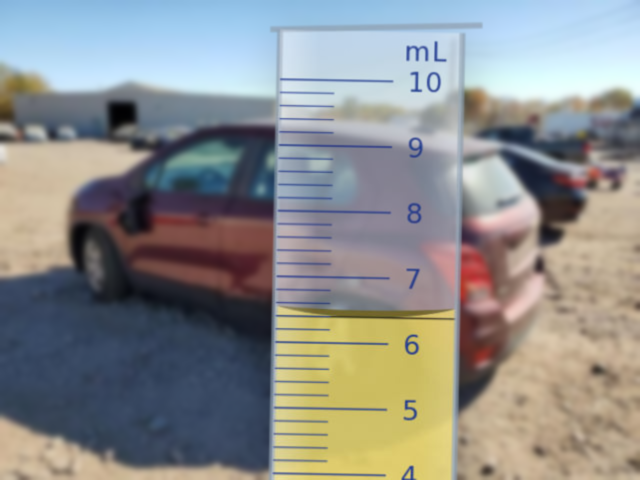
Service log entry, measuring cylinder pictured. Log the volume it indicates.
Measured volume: 6.4 mL
